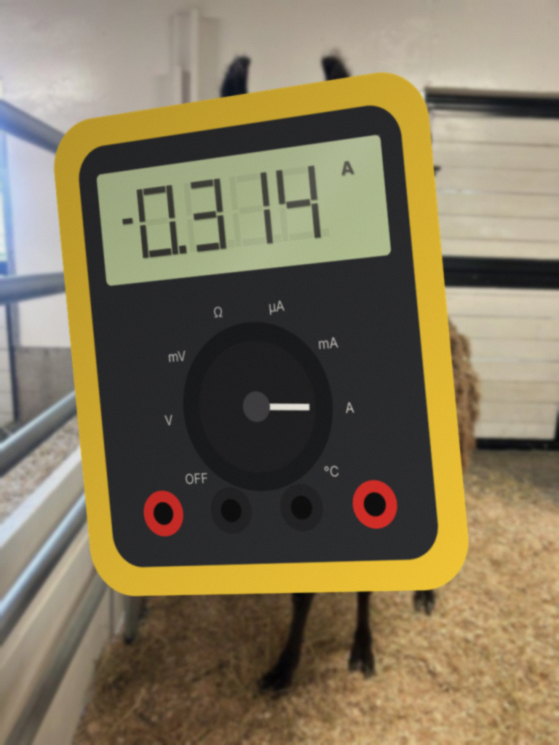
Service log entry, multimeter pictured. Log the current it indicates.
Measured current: -0.314 A
